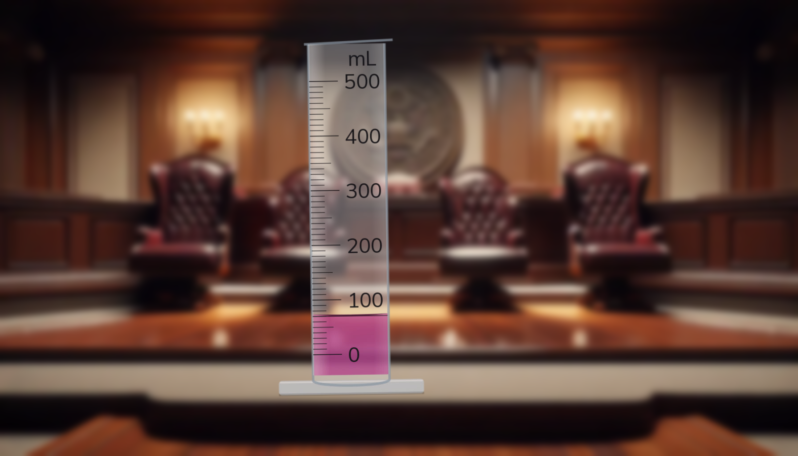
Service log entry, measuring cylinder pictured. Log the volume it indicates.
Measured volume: 70 mL
